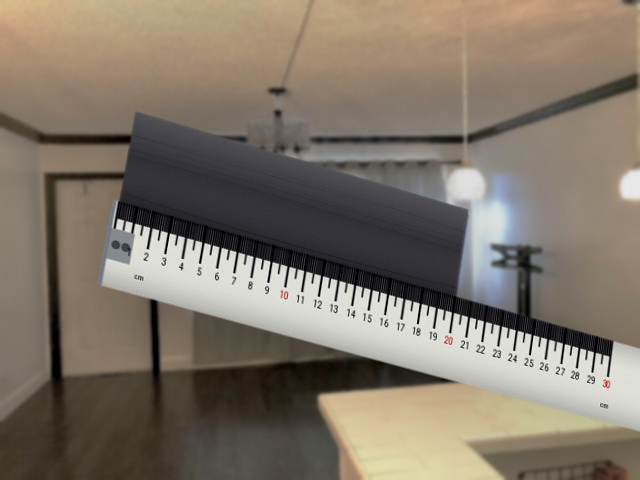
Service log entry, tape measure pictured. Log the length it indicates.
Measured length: 20 cm
